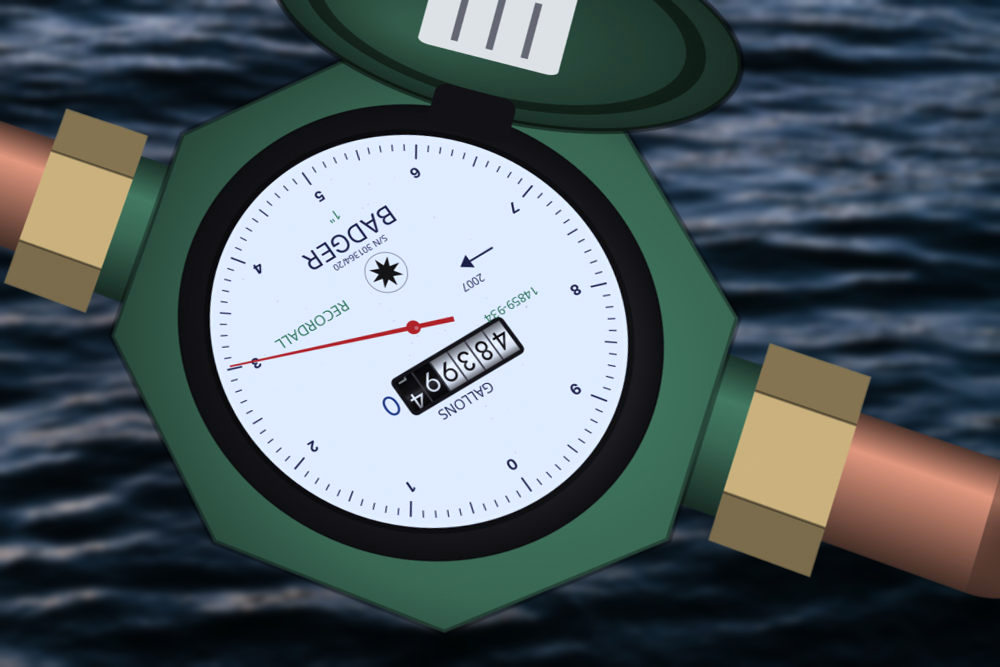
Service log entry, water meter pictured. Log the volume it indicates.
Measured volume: 4839943.0 gal
